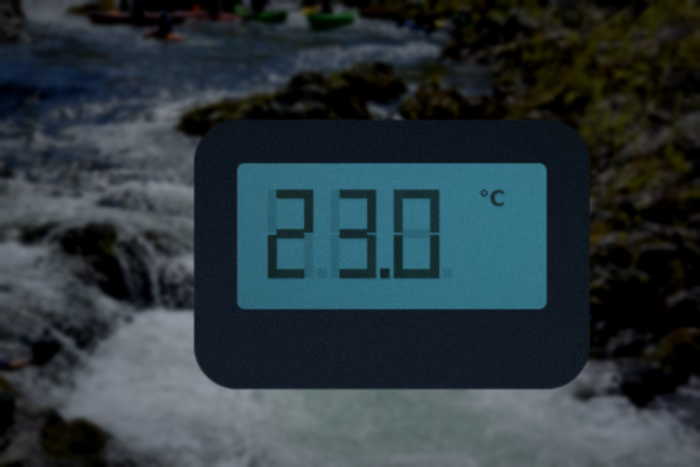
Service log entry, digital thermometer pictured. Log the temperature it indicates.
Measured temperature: 23.0 °C
